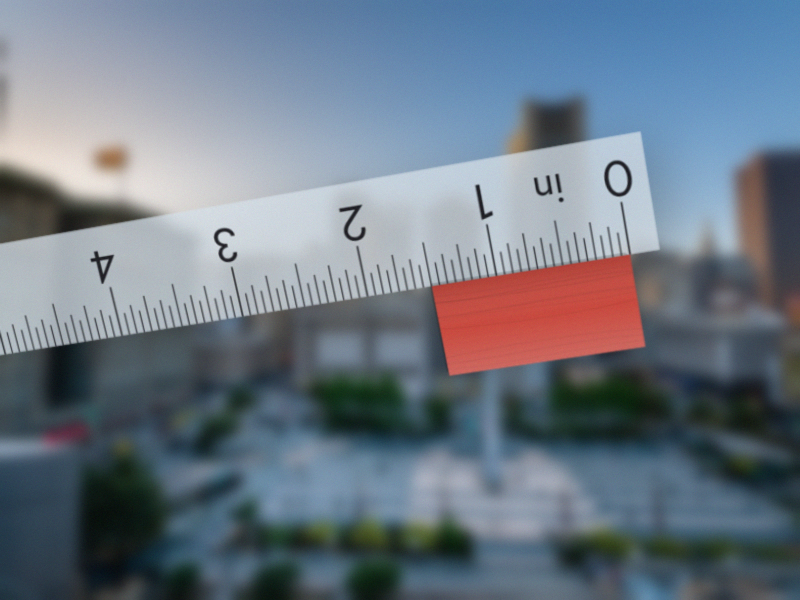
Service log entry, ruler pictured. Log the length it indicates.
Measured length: 1.5 in
